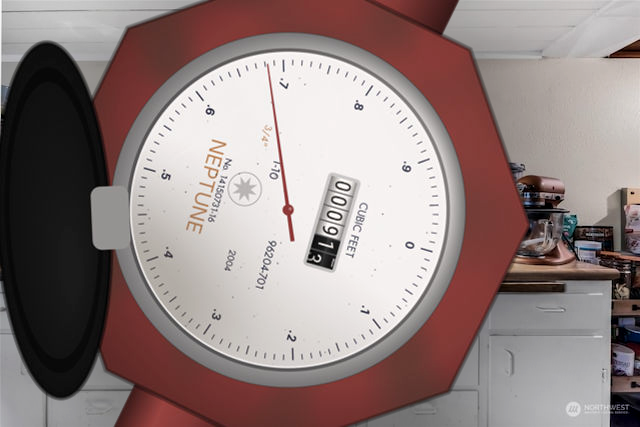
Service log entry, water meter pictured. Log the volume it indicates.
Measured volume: 912.68 ft³
